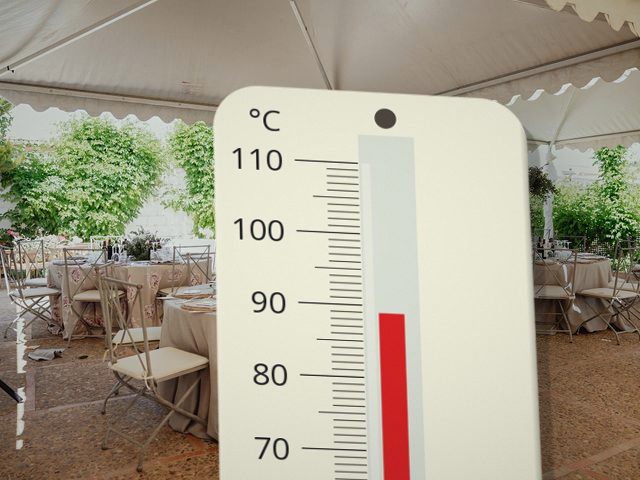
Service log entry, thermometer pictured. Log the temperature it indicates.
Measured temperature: 89 °C
